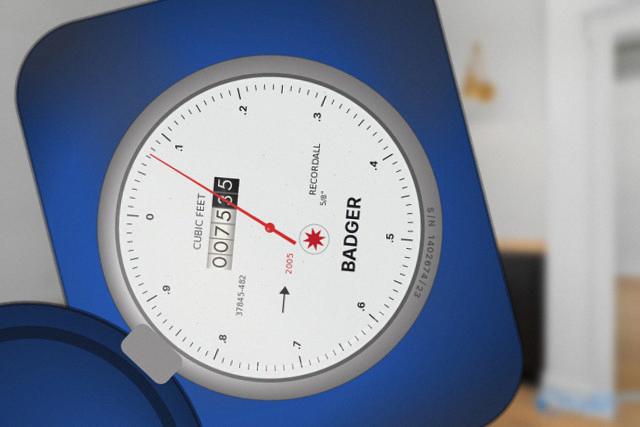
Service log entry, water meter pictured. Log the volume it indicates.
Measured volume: 7535.07 ft³
